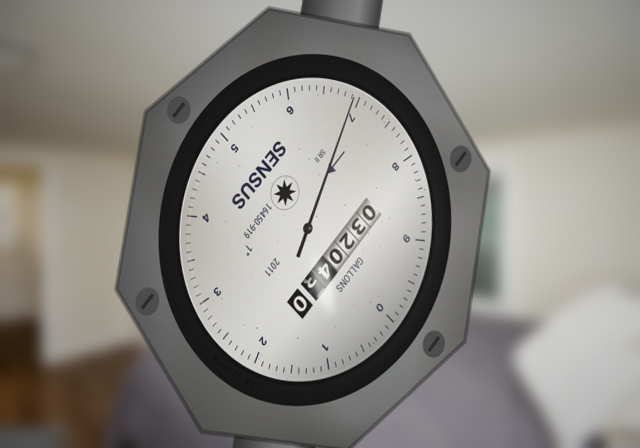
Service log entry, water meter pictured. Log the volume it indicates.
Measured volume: 320426.9 gal
